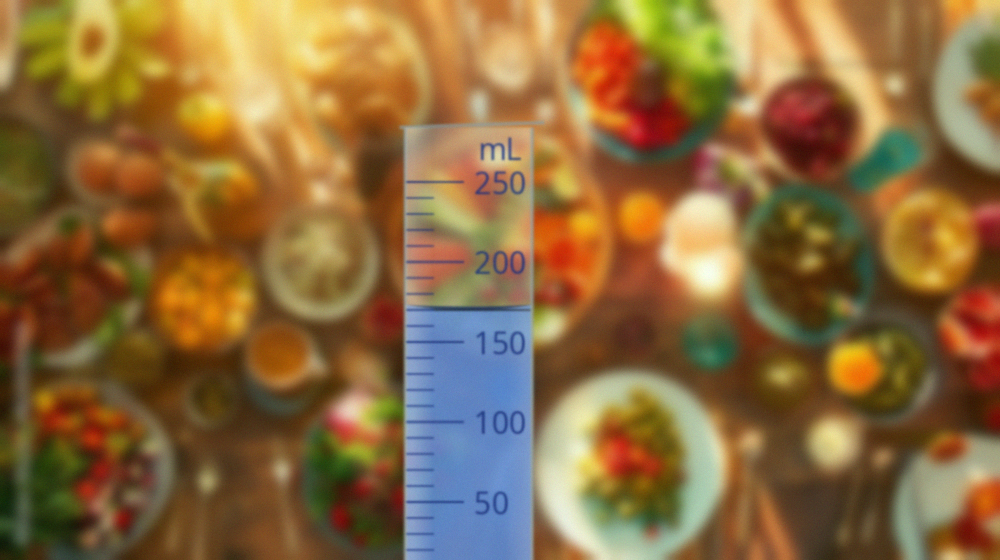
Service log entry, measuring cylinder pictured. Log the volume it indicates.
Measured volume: 170 mL
